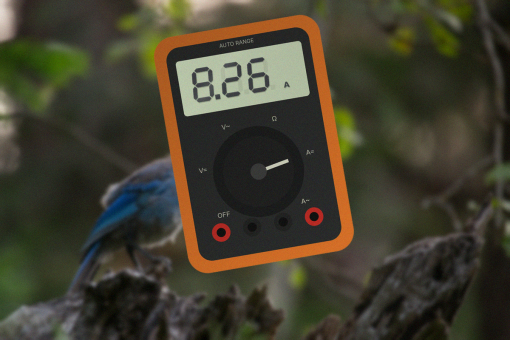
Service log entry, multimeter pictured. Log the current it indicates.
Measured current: 8.26 A
